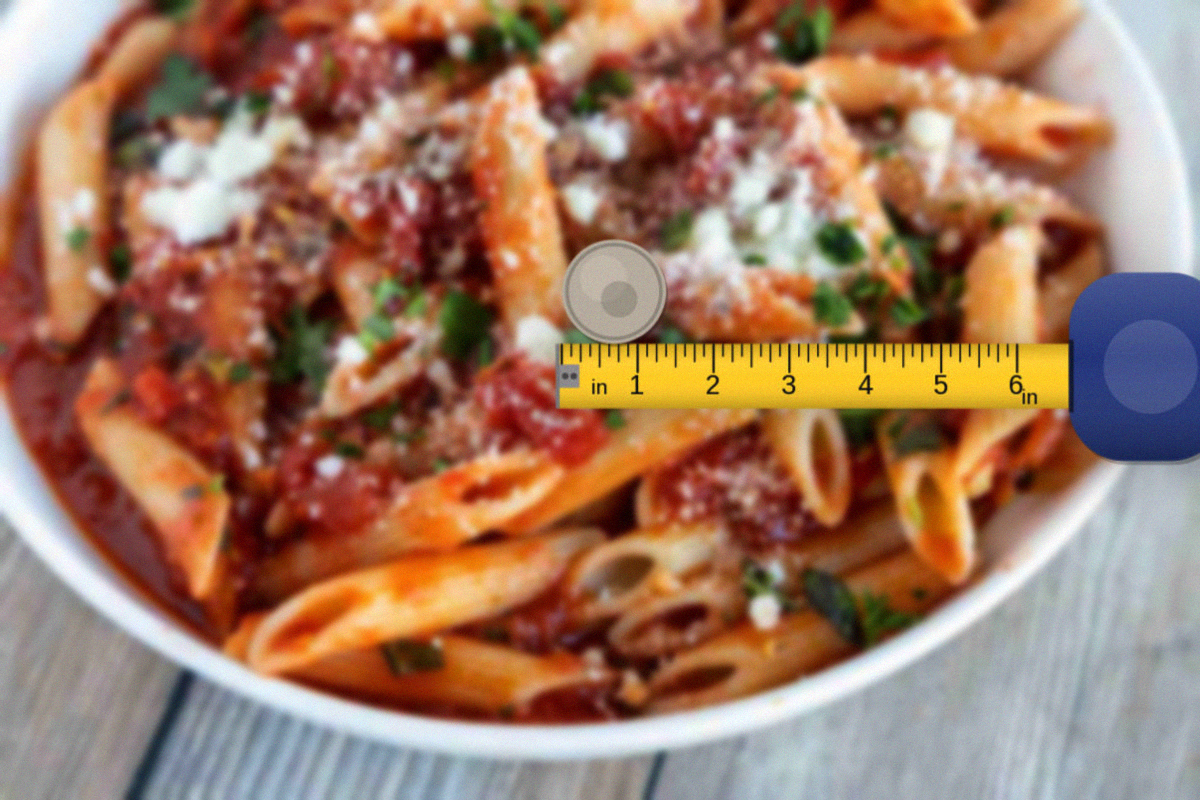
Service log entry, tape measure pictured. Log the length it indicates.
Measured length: 1.375 in
